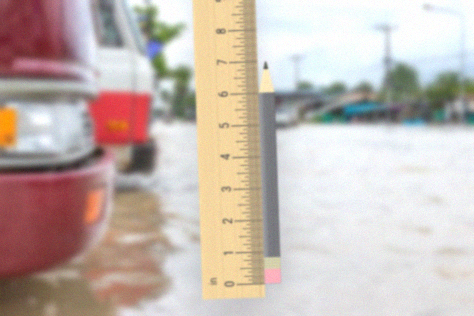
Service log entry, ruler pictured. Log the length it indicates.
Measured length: 7 in
